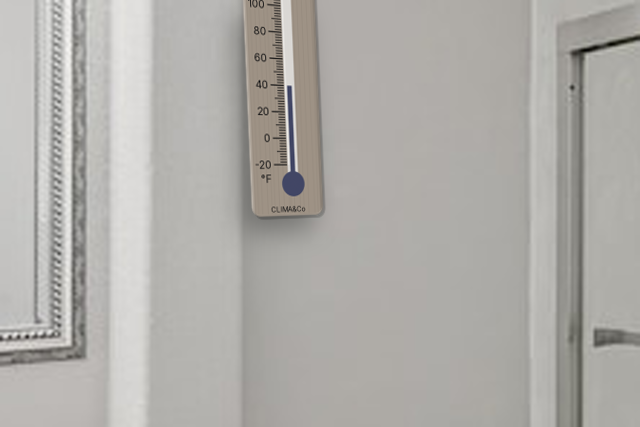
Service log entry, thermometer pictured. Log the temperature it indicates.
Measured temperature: 40 °F
